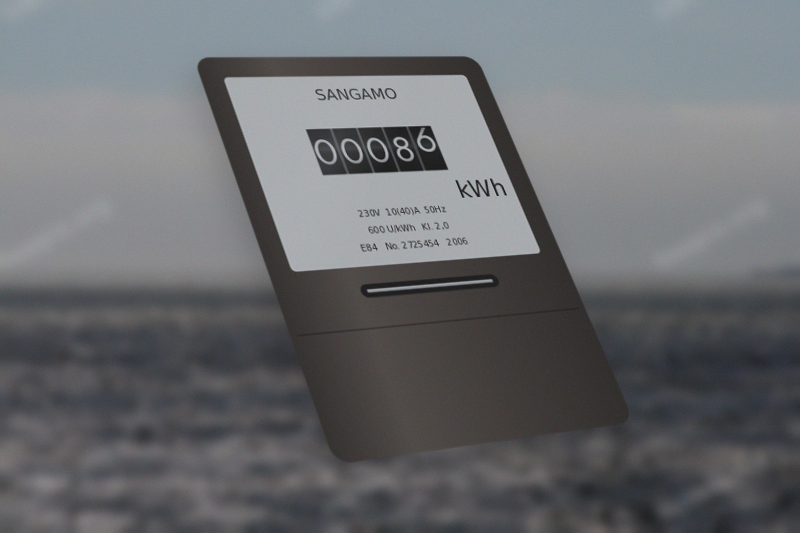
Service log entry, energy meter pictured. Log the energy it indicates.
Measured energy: 86 kWh
